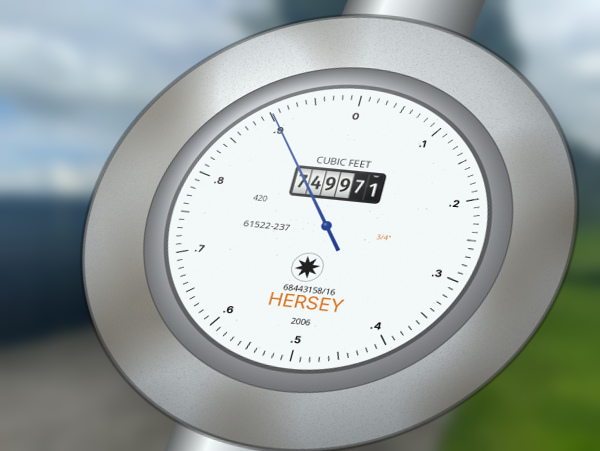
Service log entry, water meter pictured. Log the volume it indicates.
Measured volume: 749970.90 ft³
